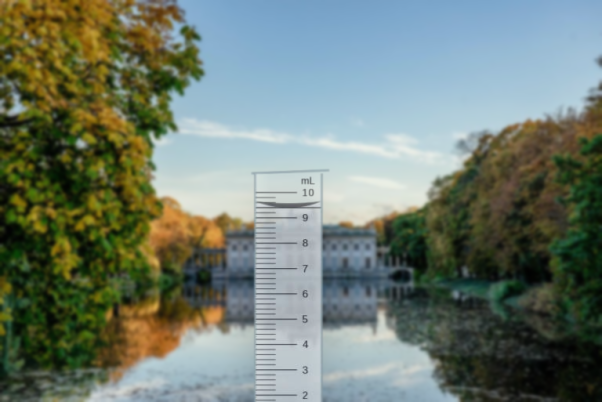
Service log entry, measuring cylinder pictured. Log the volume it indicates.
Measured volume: 9.4 mL
